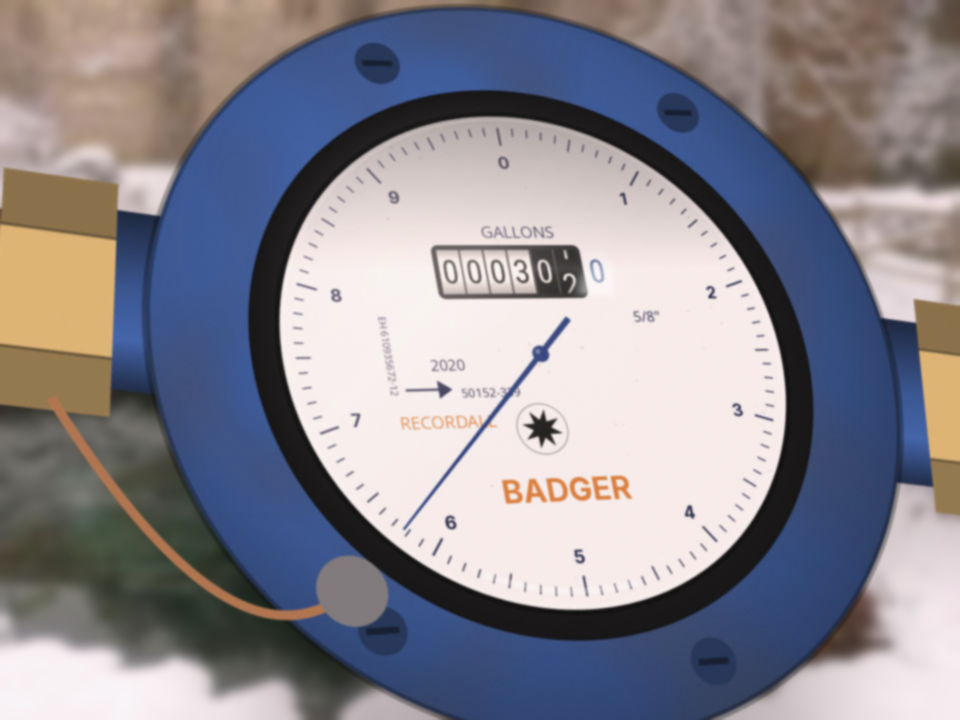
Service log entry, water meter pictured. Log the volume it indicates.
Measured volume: 3016.2 gal
